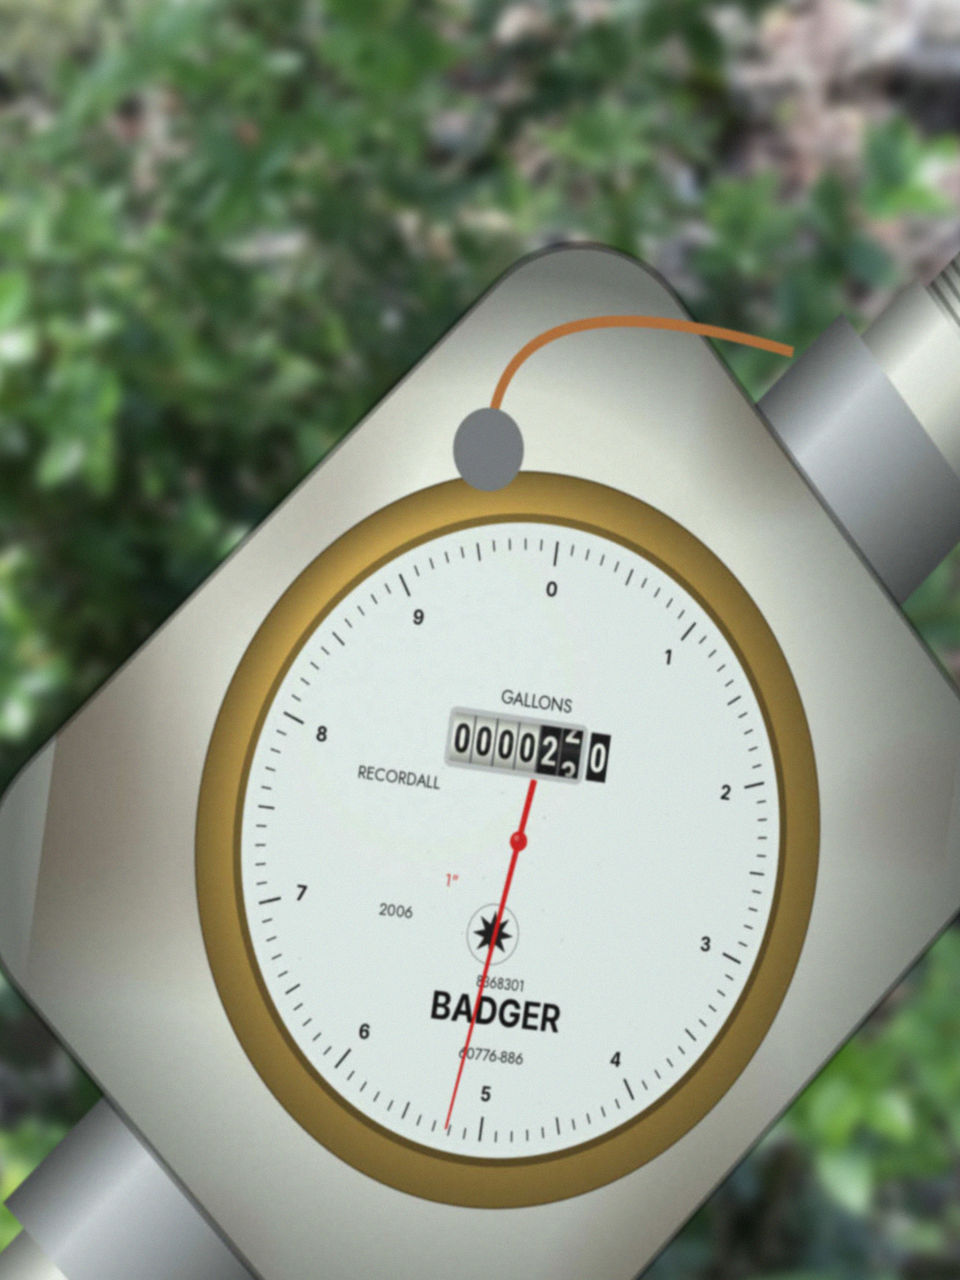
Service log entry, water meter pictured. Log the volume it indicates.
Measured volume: 225.2 gal
